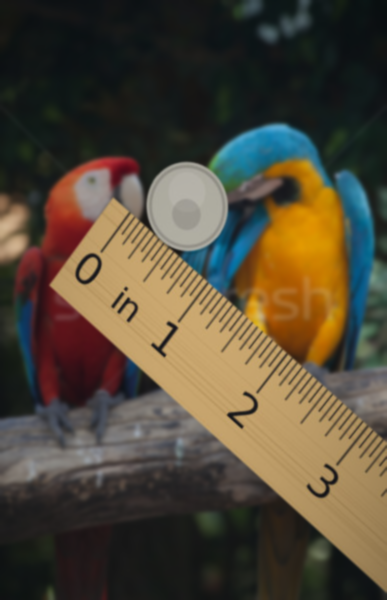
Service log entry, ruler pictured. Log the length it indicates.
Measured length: 0.8125 in
